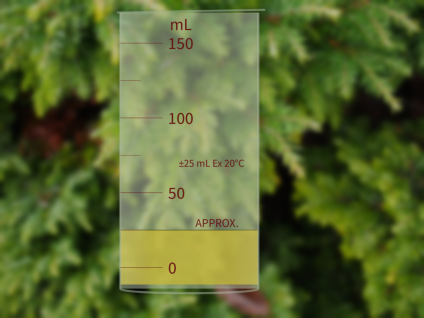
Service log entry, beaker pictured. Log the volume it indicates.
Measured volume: 25 mL
